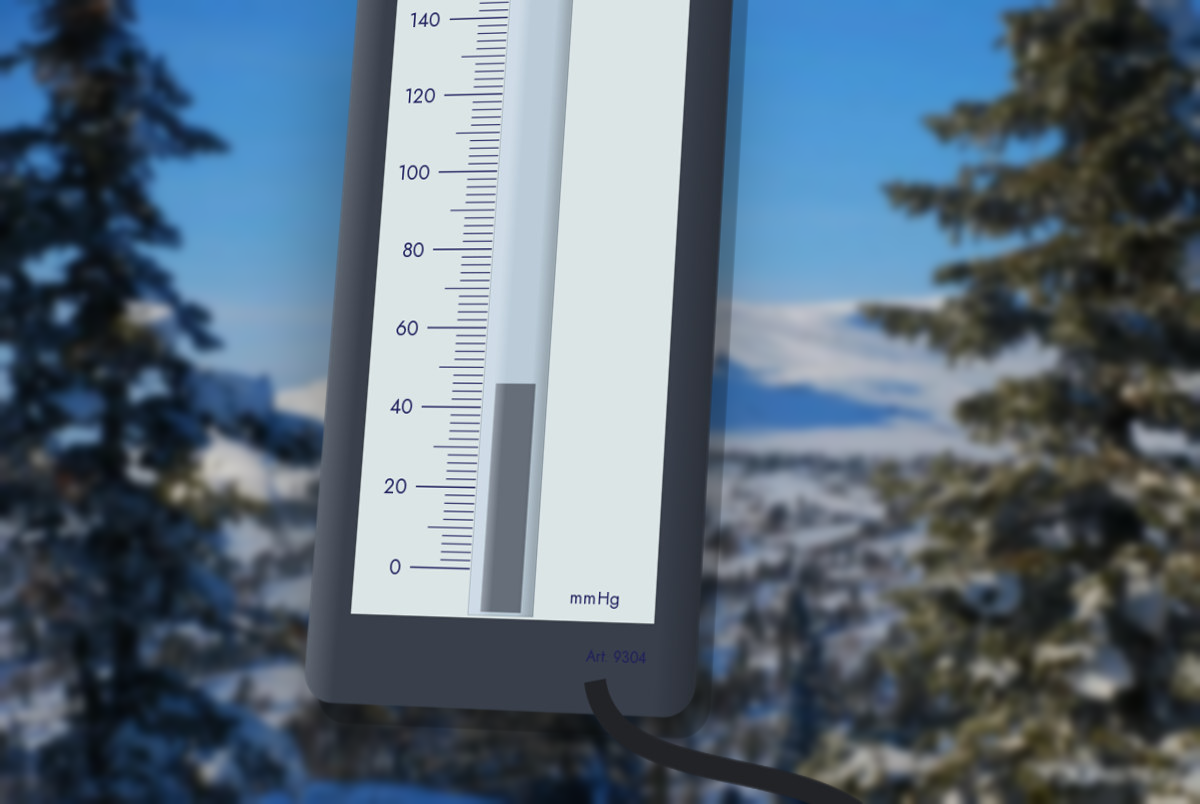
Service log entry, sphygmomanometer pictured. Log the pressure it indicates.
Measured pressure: 46 mmHg
